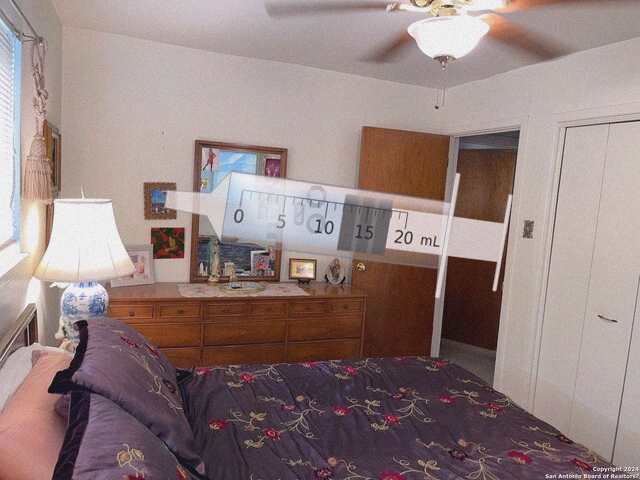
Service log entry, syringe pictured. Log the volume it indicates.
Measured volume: 12 mL
